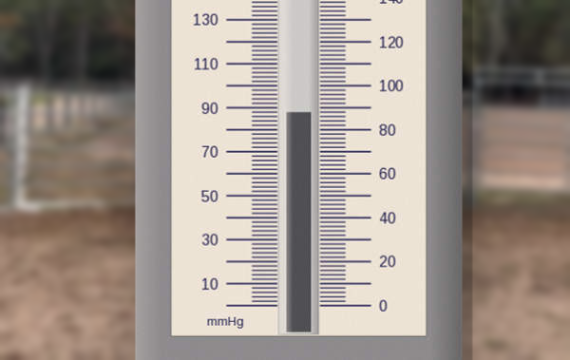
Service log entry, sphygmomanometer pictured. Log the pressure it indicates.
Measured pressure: 88 mmHg
